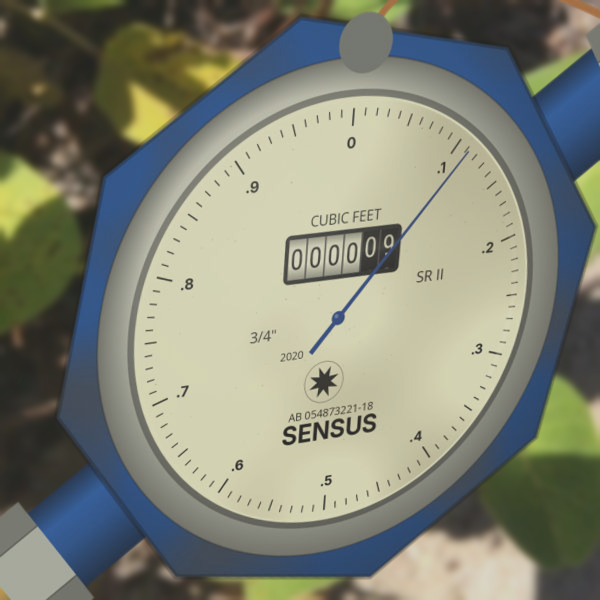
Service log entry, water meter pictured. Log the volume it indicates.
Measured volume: 9.11 ft³
